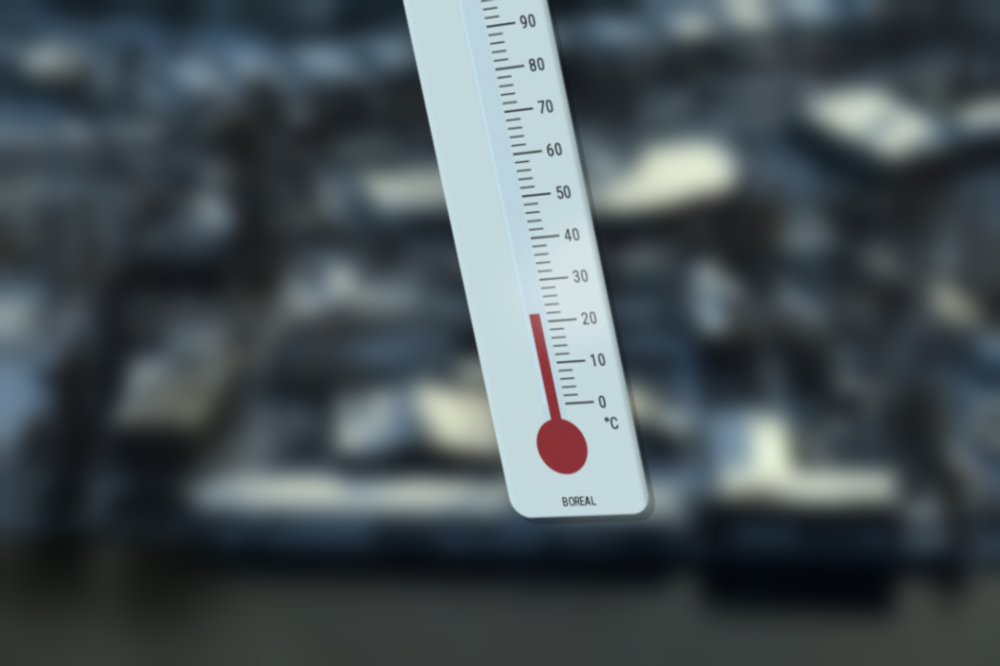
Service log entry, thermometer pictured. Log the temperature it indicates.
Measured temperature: 22 °C
